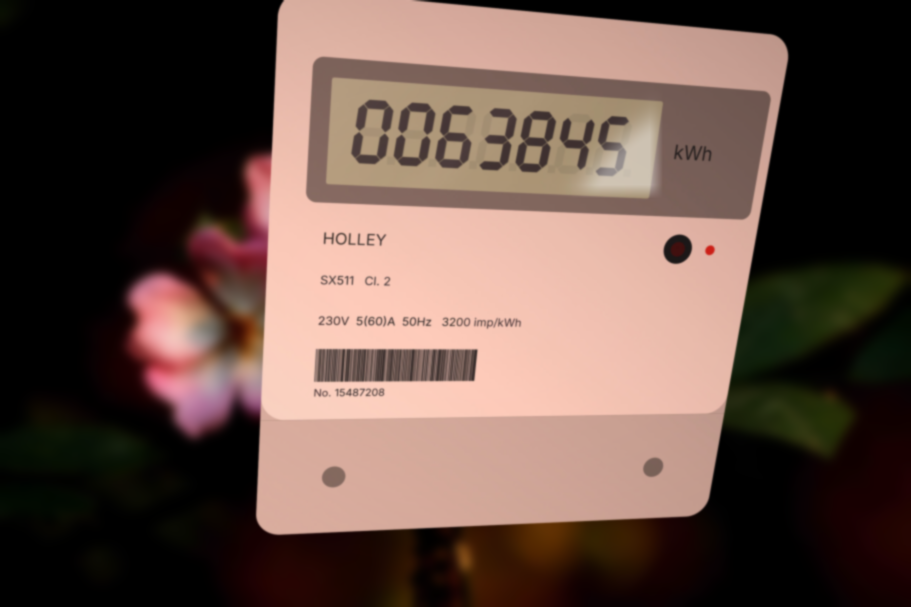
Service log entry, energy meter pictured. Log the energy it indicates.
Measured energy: 63845 kWh
